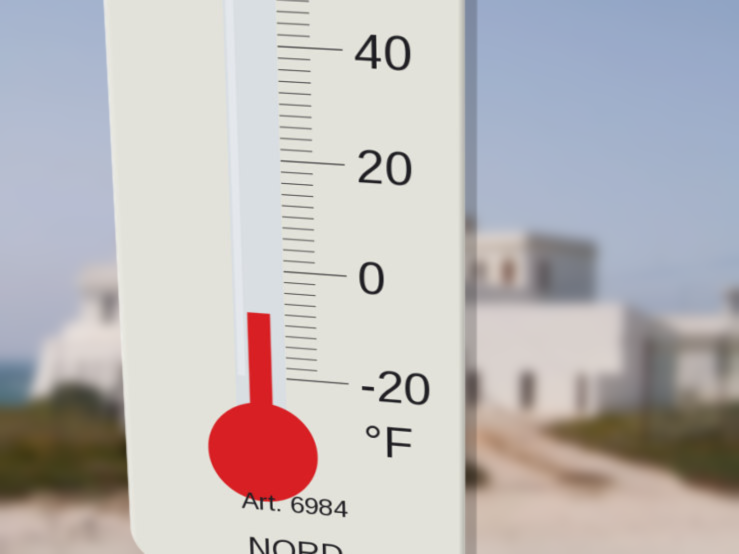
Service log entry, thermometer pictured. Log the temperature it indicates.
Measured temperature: -8 °F
